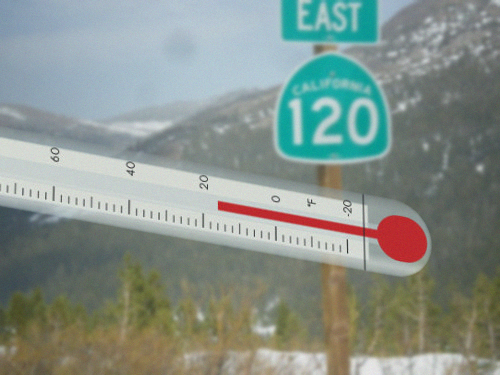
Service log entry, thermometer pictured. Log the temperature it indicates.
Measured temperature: 16 °F
